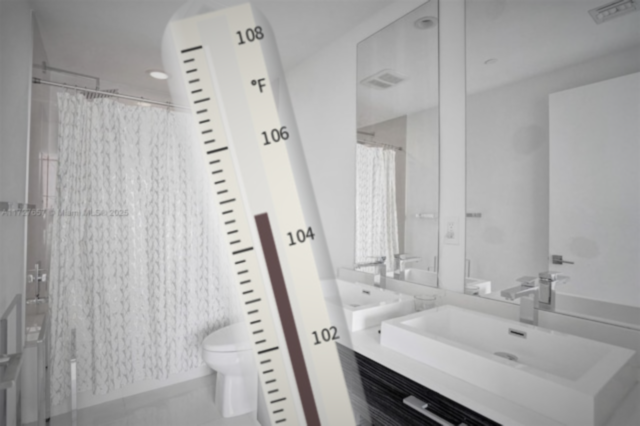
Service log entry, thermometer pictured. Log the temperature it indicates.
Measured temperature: 104.6 °F
